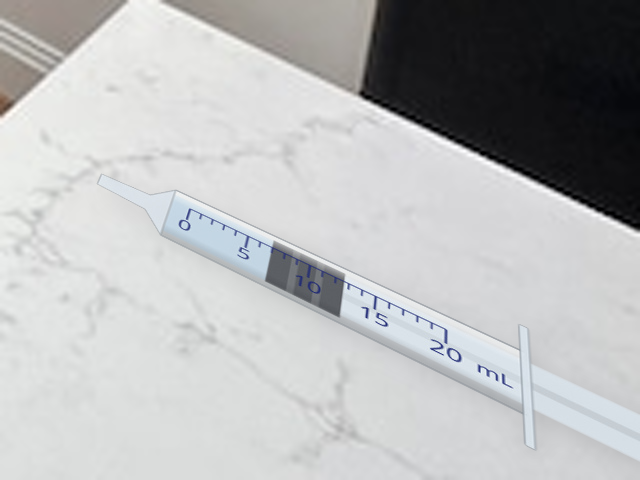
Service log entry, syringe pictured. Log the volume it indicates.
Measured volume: 7 mL
